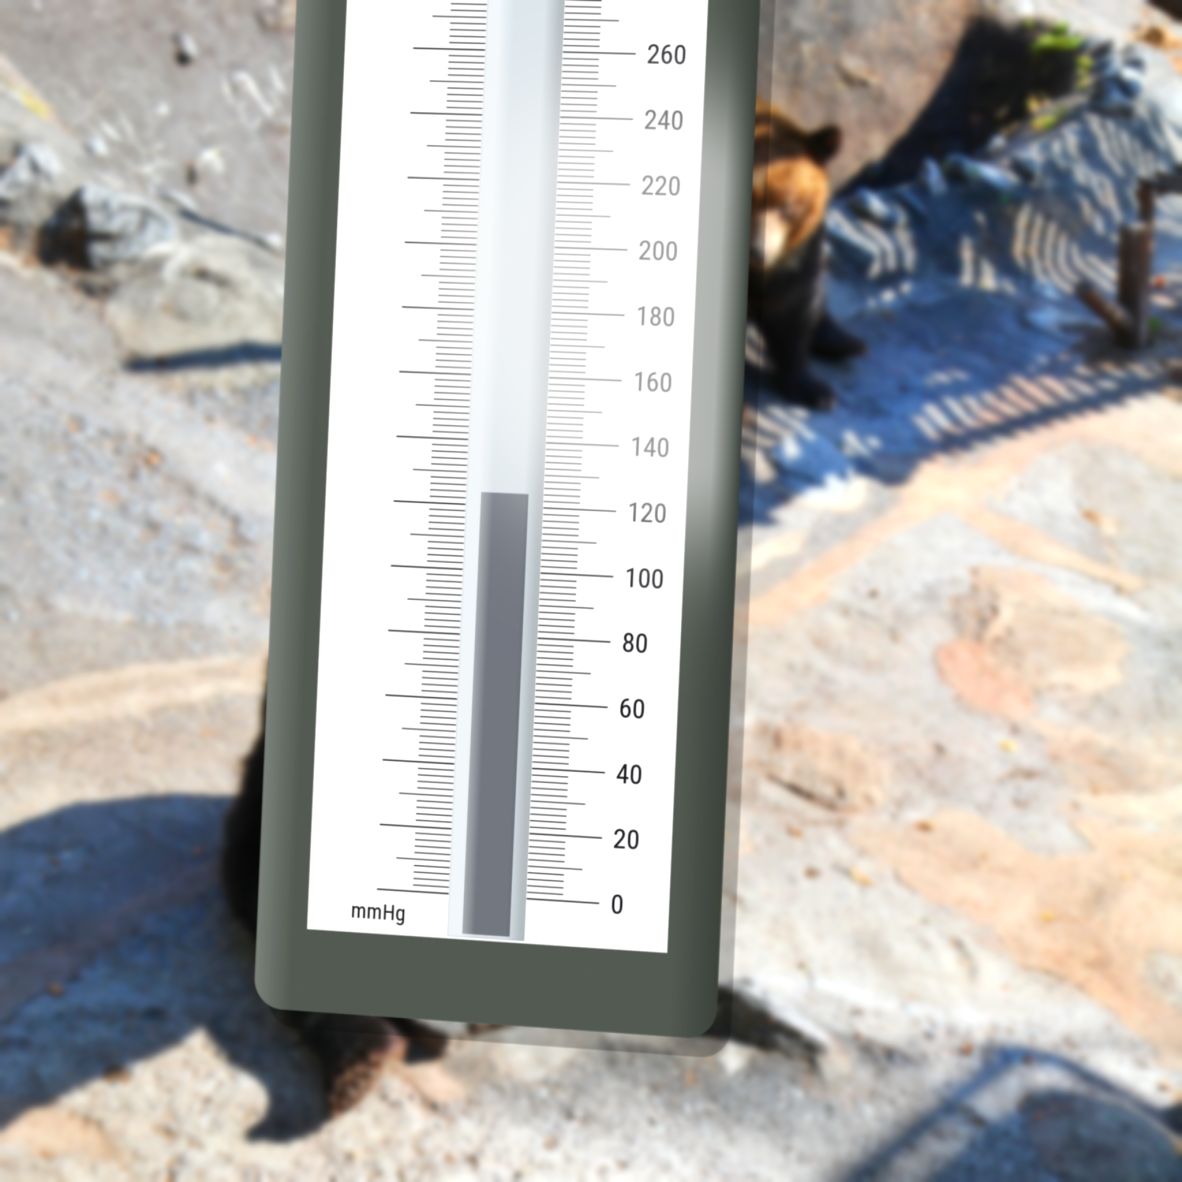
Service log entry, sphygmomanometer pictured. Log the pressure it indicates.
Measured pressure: 124 mmHg
